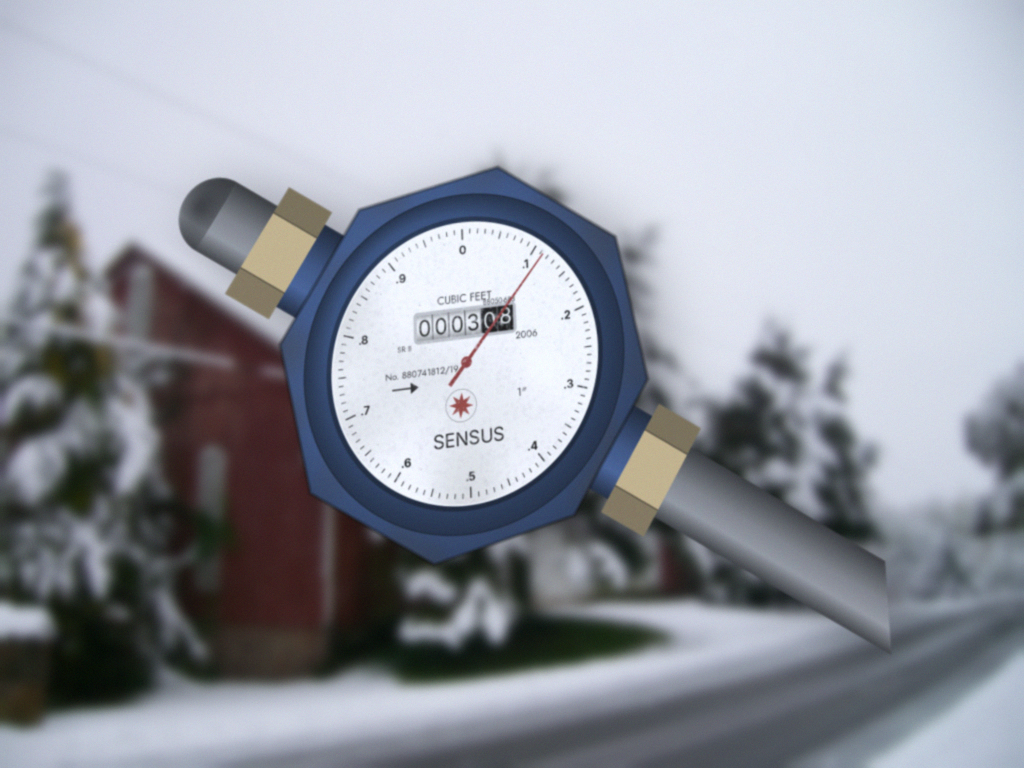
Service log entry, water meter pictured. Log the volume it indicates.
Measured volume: 308.11 ft³
